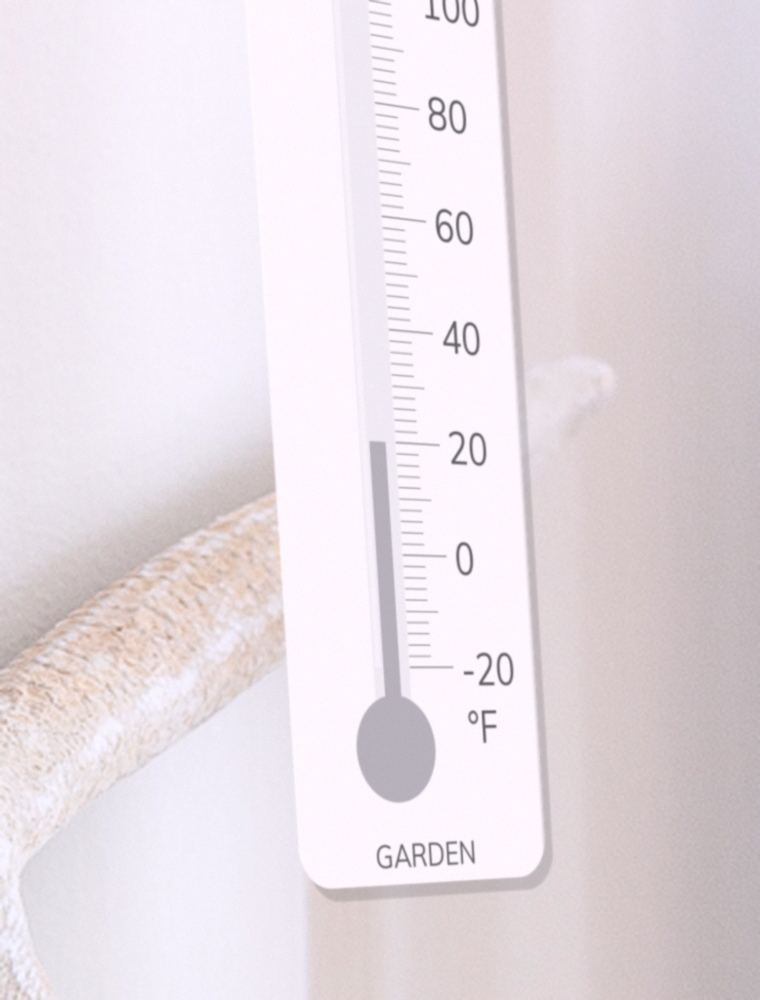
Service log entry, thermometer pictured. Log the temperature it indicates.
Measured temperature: 20 °F
